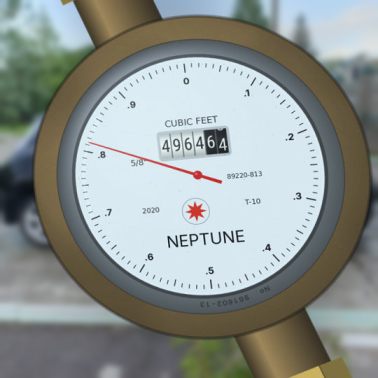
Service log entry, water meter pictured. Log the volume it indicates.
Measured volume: 496463.81 ft³
